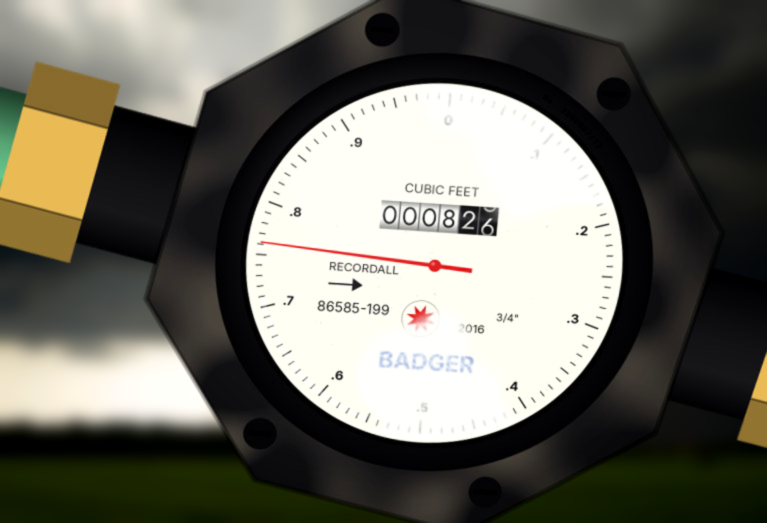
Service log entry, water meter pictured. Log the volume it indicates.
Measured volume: 825.76 ft³
